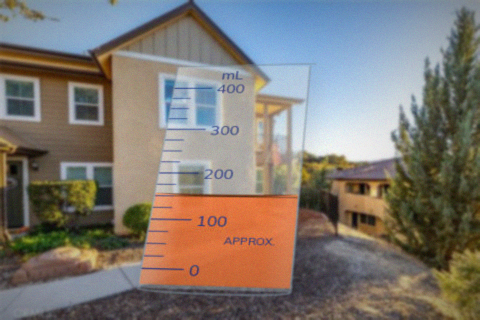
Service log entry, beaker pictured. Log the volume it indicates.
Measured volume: 150 mL
